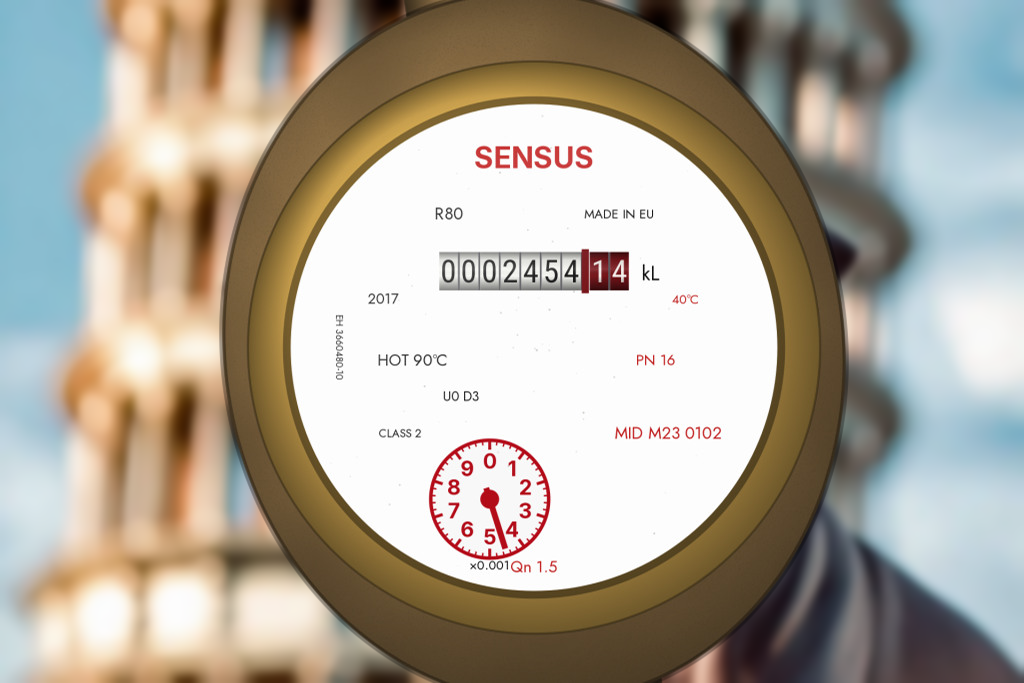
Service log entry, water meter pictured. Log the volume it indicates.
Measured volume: 2454.144 kL
